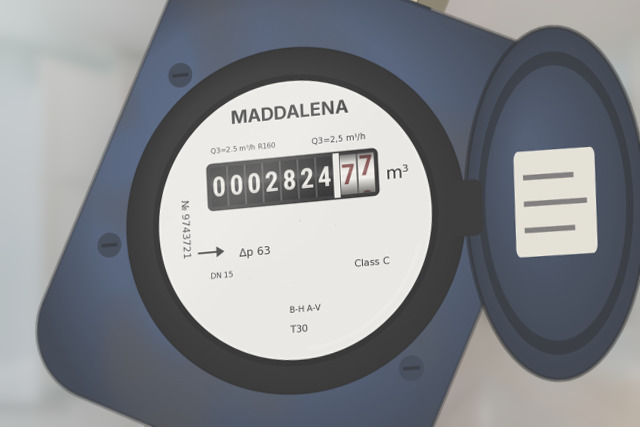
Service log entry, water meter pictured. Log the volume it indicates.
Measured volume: 2824.77 m³
